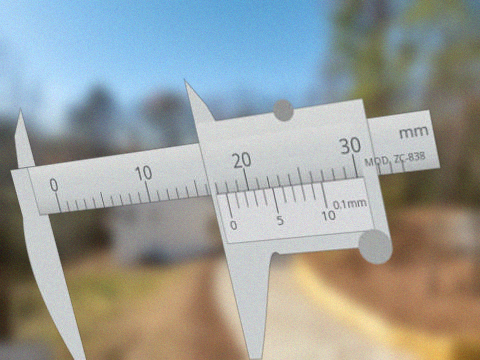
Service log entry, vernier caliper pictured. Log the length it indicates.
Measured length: 17.8 mm
